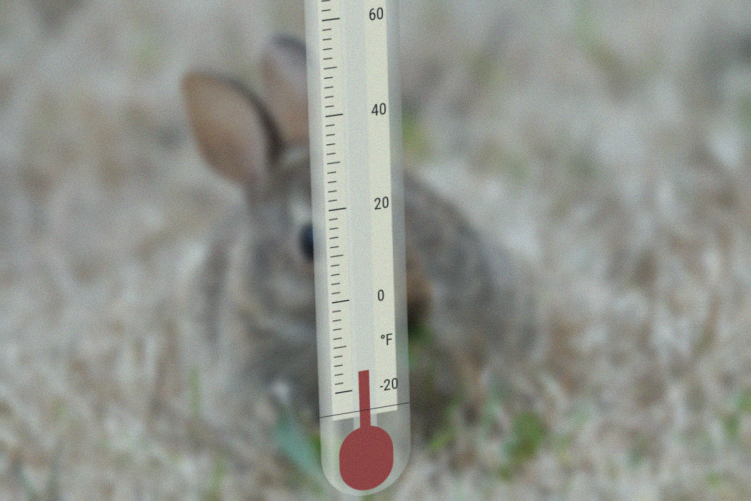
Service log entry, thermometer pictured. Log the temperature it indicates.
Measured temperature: -16 °F
